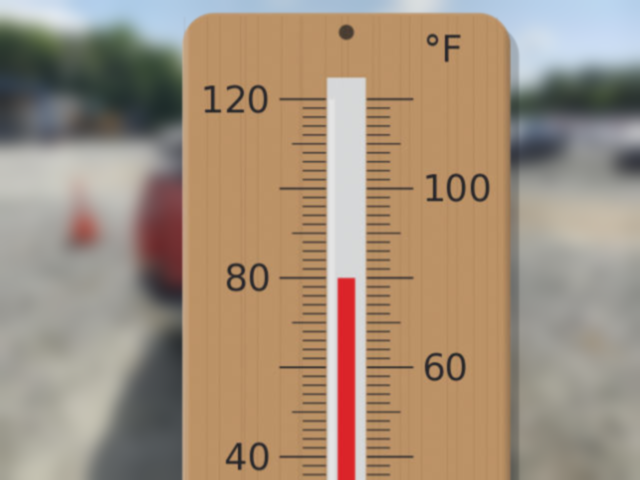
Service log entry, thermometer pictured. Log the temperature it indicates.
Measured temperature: 80 °F
